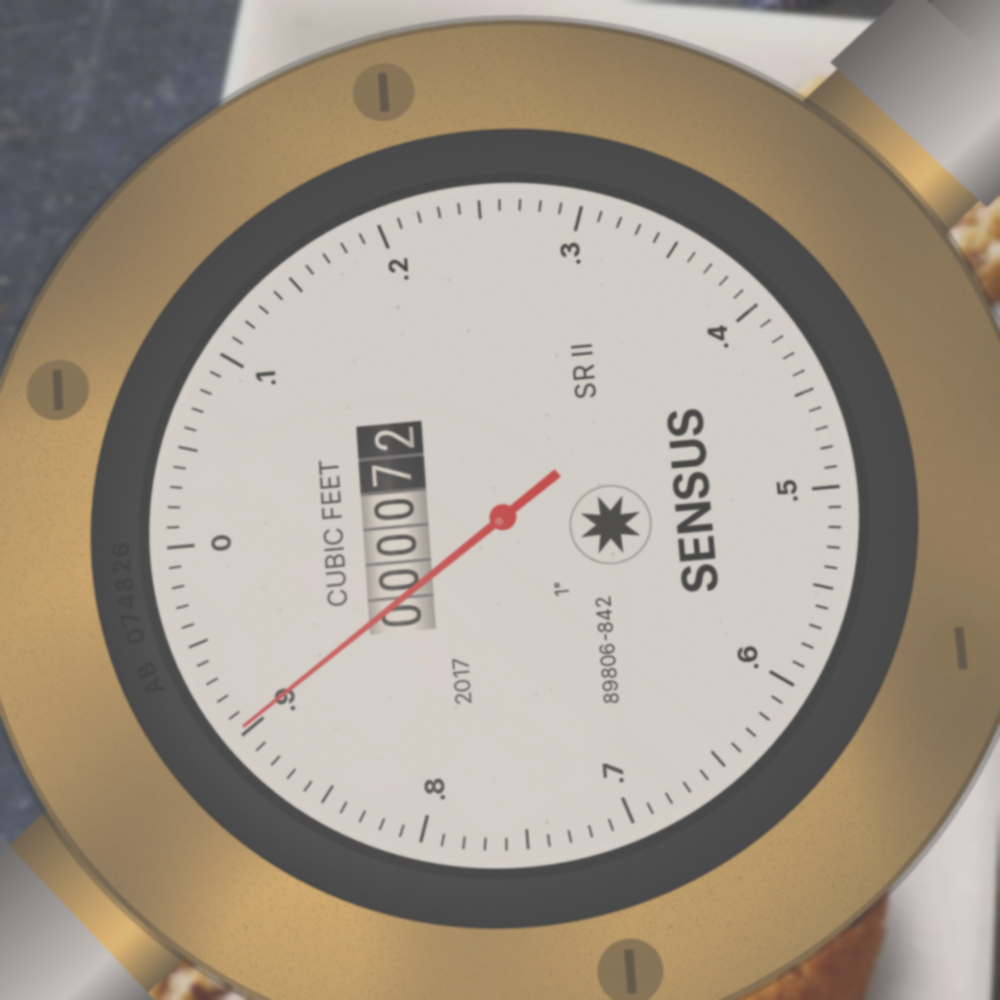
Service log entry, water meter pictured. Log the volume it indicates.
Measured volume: 71.90 ft³
